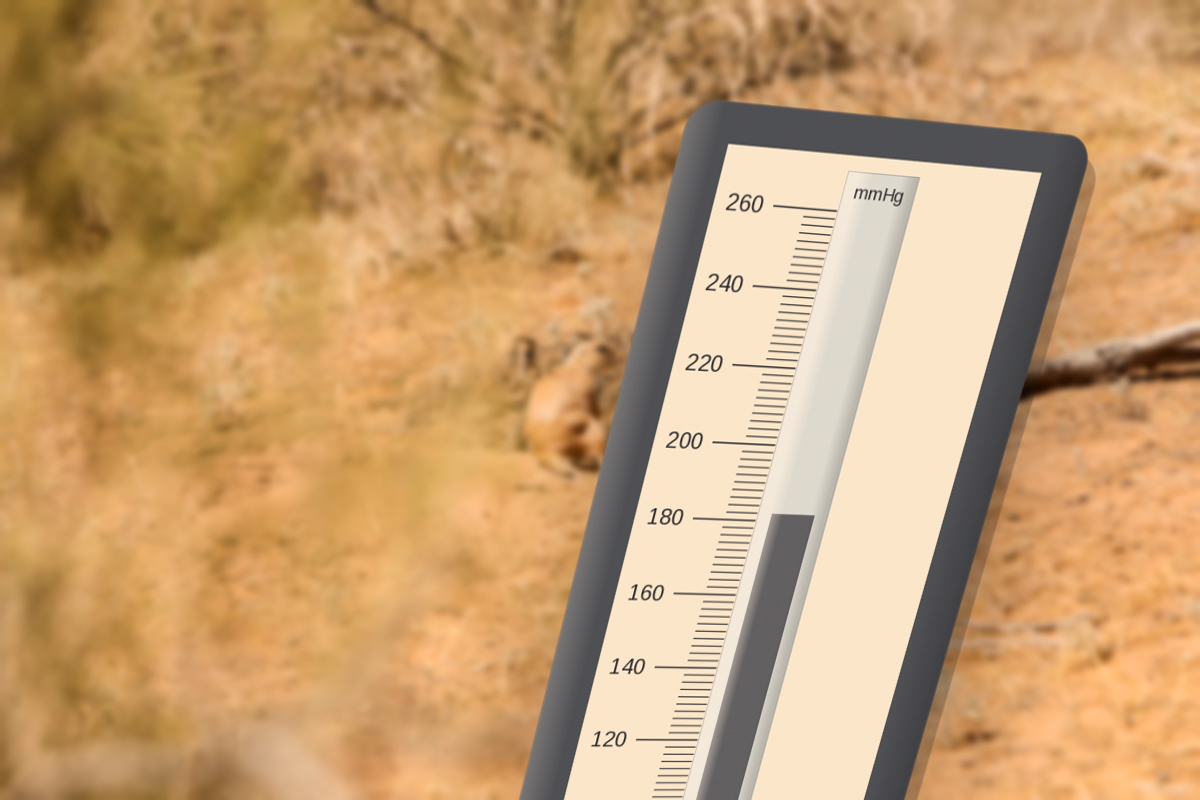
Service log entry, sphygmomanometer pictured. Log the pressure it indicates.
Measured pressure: 182 mmHg
